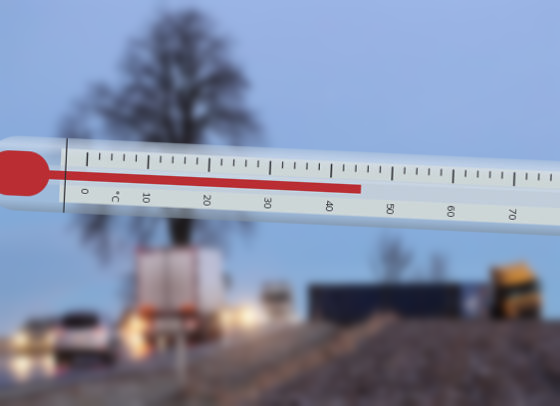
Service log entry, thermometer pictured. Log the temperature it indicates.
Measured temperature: 45 °C
